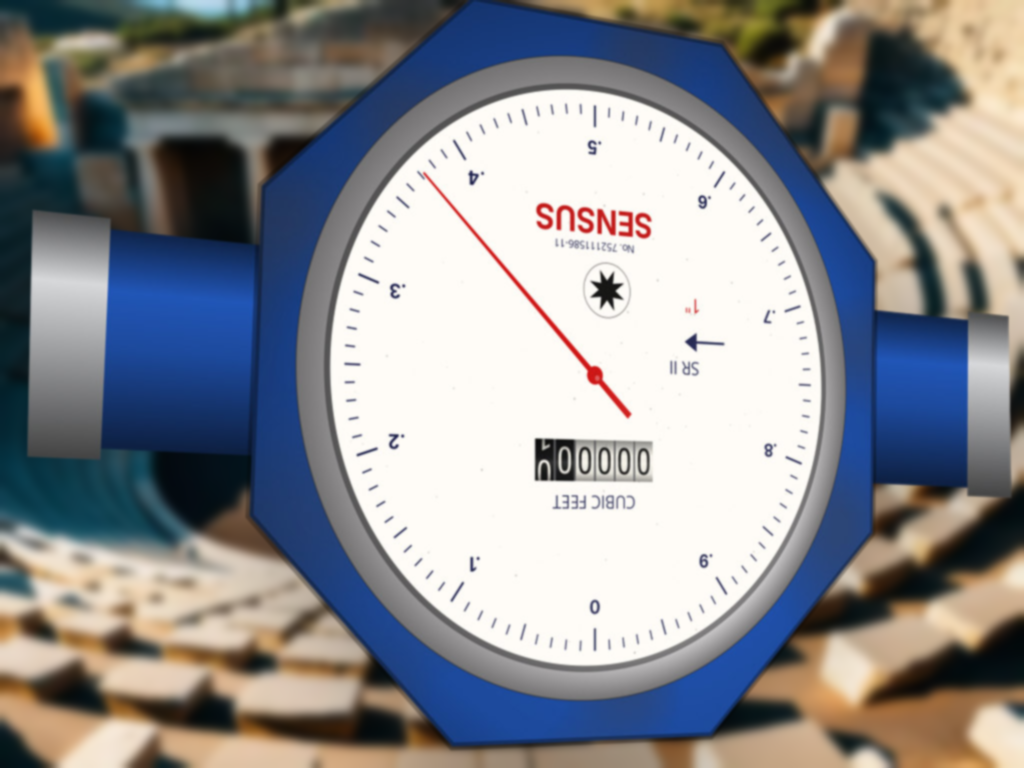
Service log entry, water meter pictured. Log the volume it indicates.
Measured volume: 0.37 ft³
